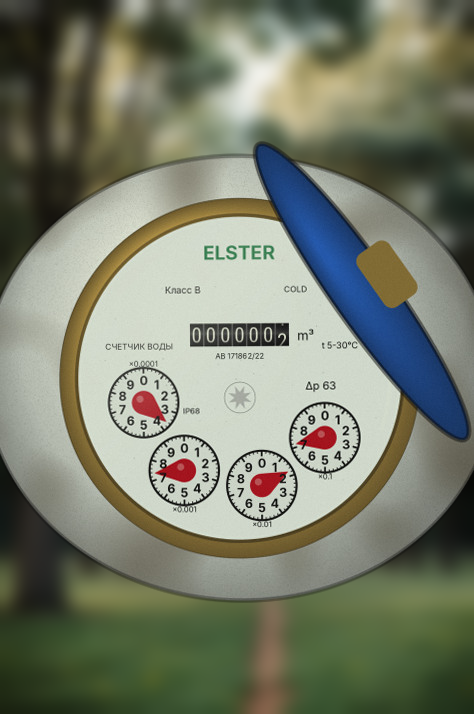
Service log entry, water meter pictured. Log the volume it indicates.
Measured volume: 1.7173 m³
